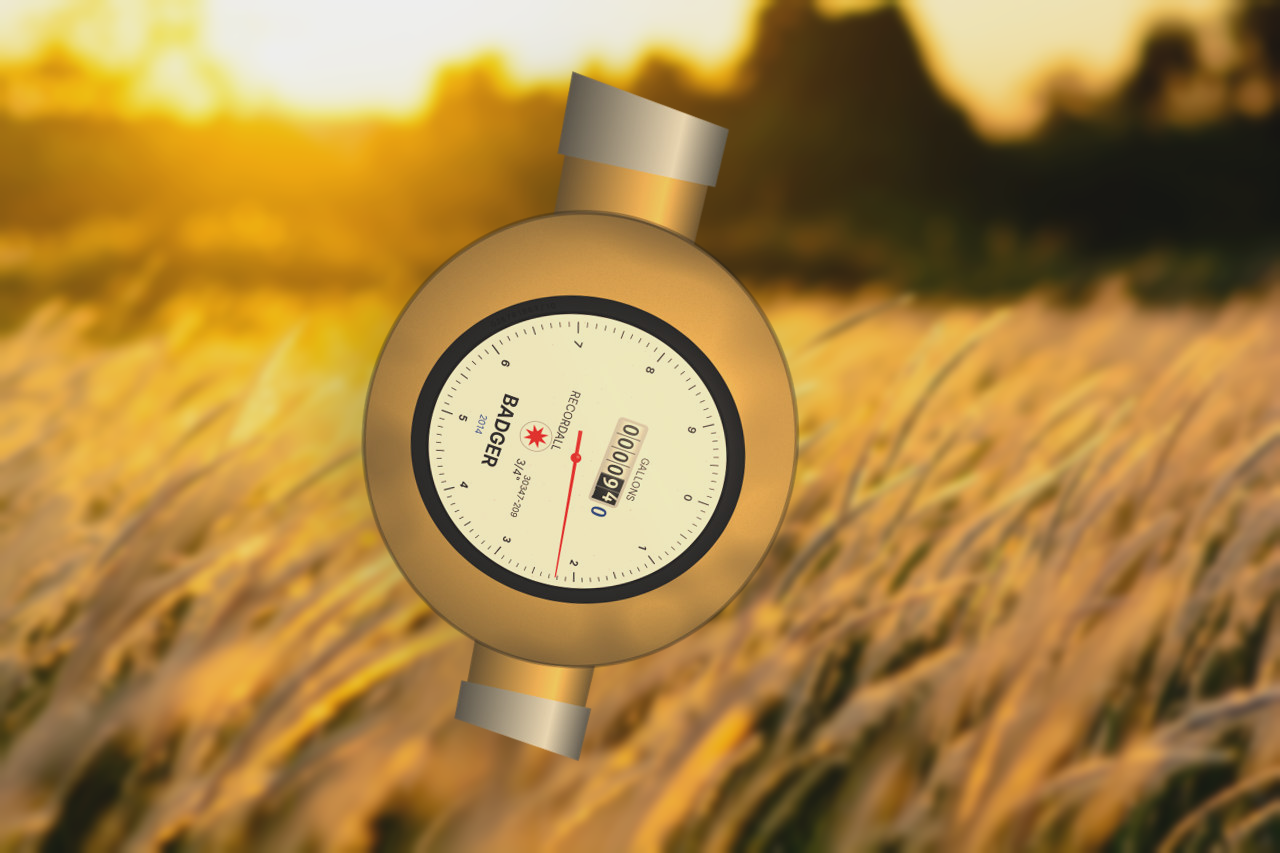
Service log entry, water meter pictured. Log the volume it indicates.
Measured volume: 942.2 gal
